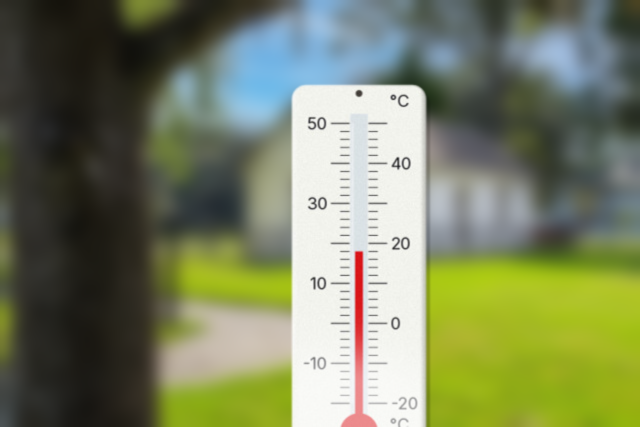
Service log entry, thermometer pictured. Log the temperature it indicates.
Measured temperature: 18 °C
